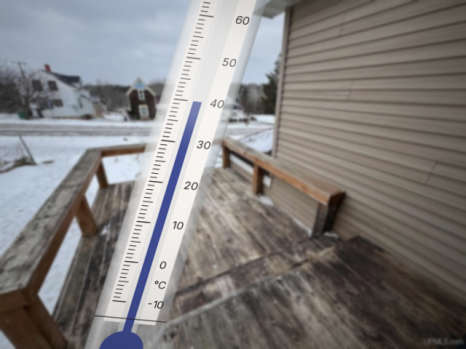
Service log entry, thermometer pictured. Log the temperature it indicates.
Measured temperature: 40 °C
